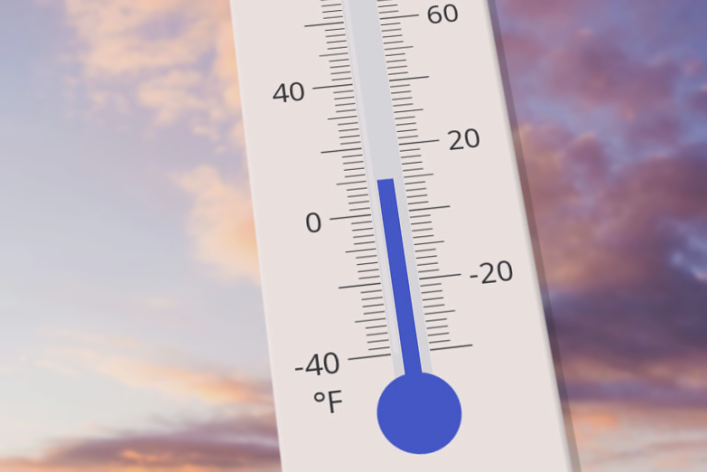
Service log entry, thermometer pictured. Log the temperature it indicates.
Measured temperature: 10 °F
